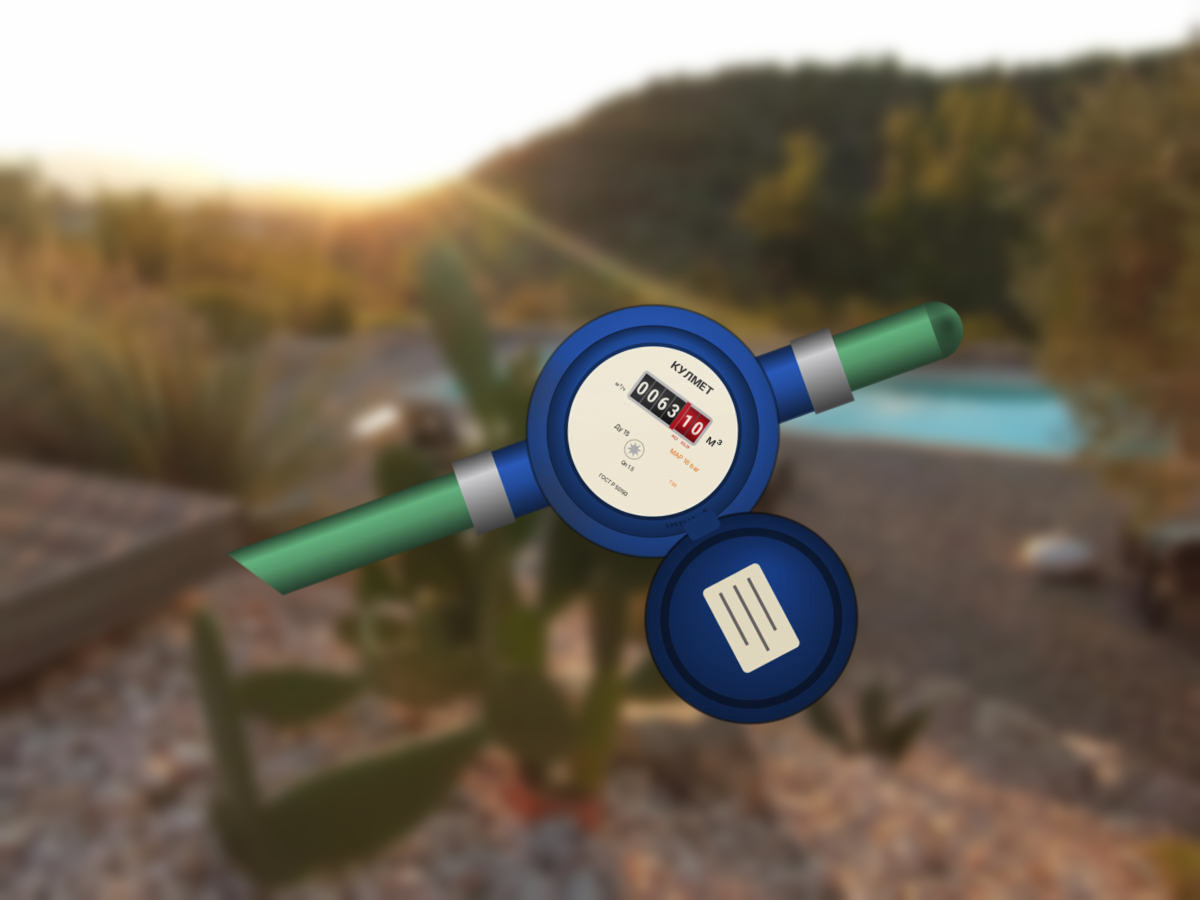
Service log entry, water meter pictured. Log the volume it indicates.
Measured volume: 63.10 m³
